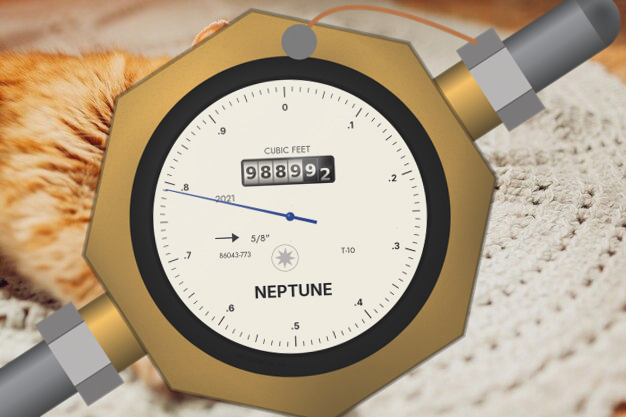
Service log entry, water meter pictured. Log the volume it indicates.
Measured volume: 988991.79 ft³
